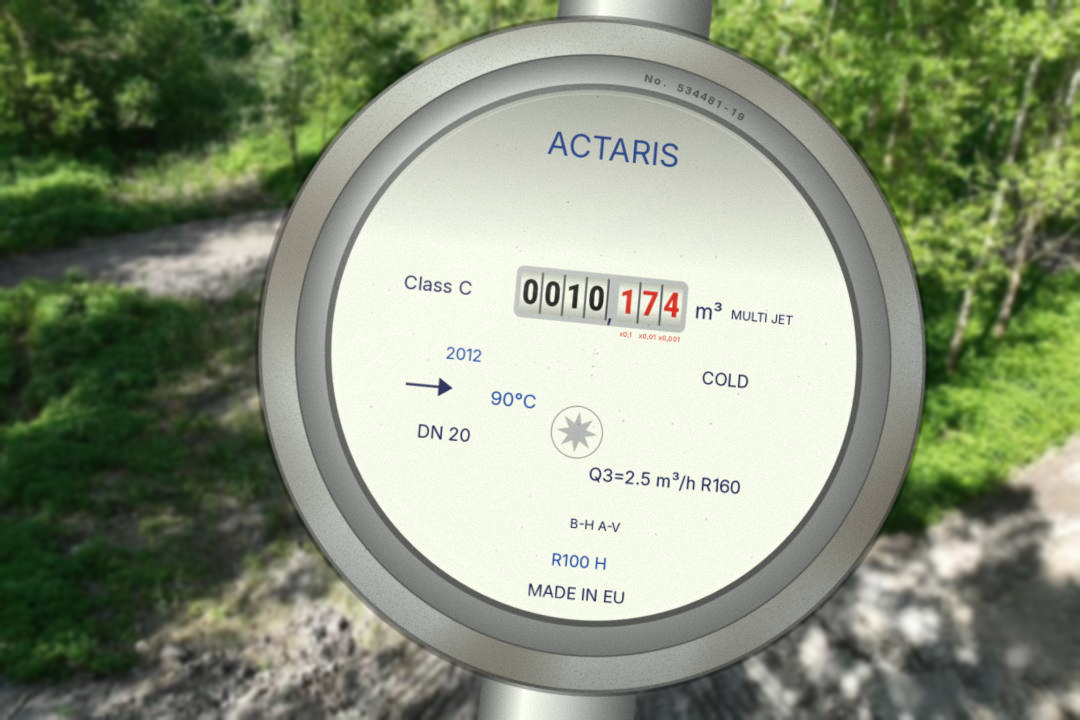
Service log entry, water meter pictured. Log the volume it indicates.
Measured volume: 10.174 m³
